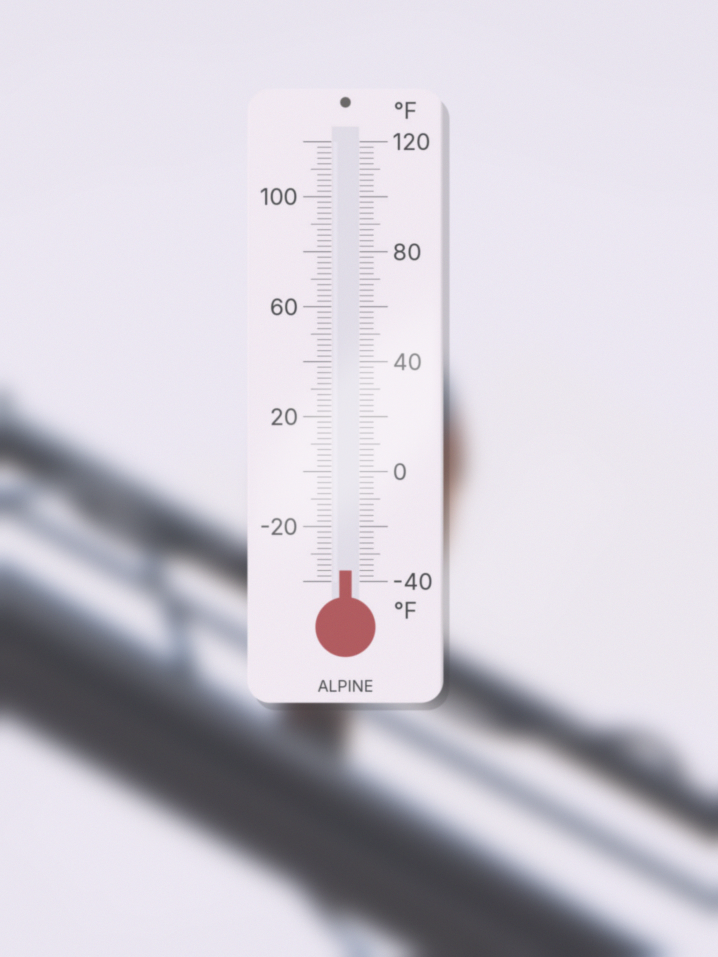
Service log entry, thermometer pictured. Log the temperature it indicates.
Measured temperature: -36 °F
